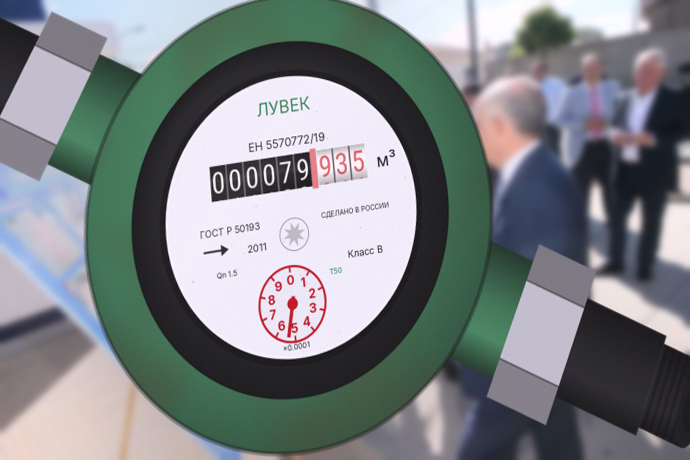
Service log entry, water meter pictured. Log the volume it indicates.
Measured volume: 79.9355 m³
